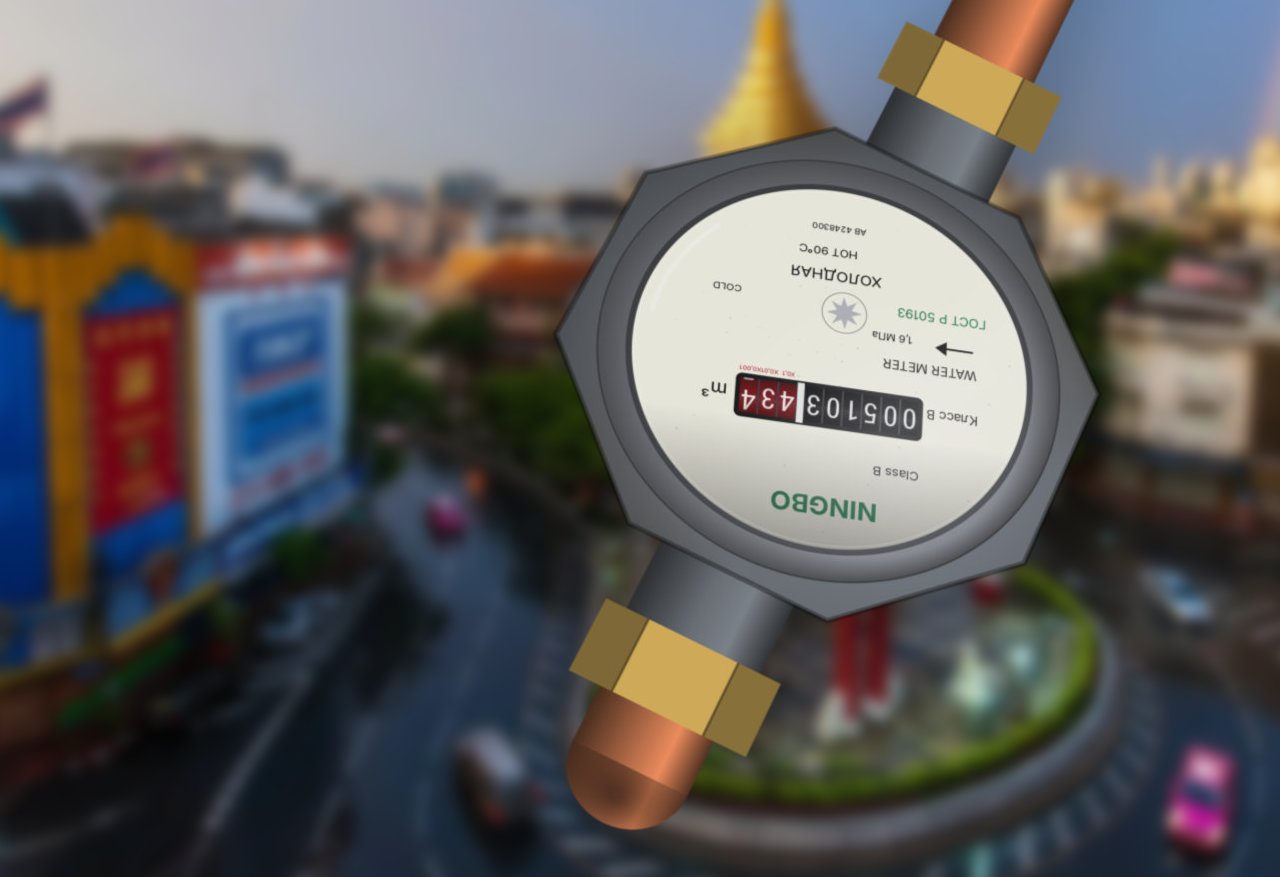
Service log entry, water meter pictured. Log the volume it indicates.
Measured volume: 5103.434 m³
